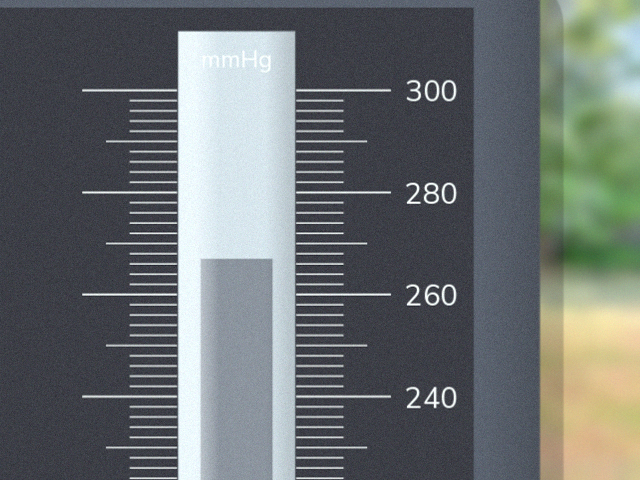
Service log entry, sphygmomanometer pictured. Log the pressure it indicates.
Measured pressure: 267 mmHg
